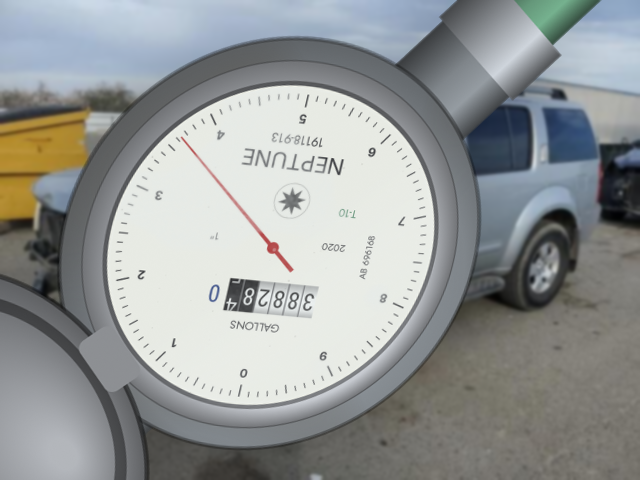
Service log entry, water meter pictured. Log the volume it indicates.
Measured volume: 3882843.6 gal
